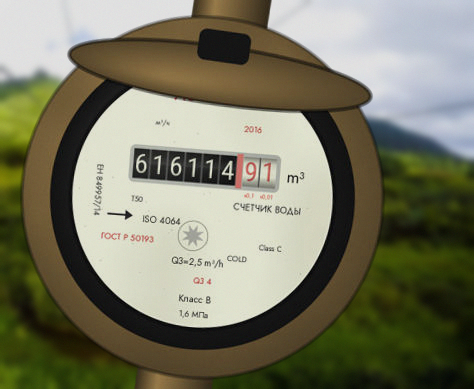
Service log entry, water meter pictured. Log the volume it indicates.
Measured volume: 616114.91 m³
